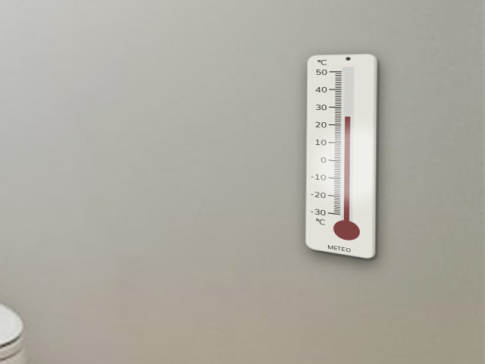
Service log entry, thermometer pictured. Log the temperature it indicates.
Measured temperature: 25 °C
